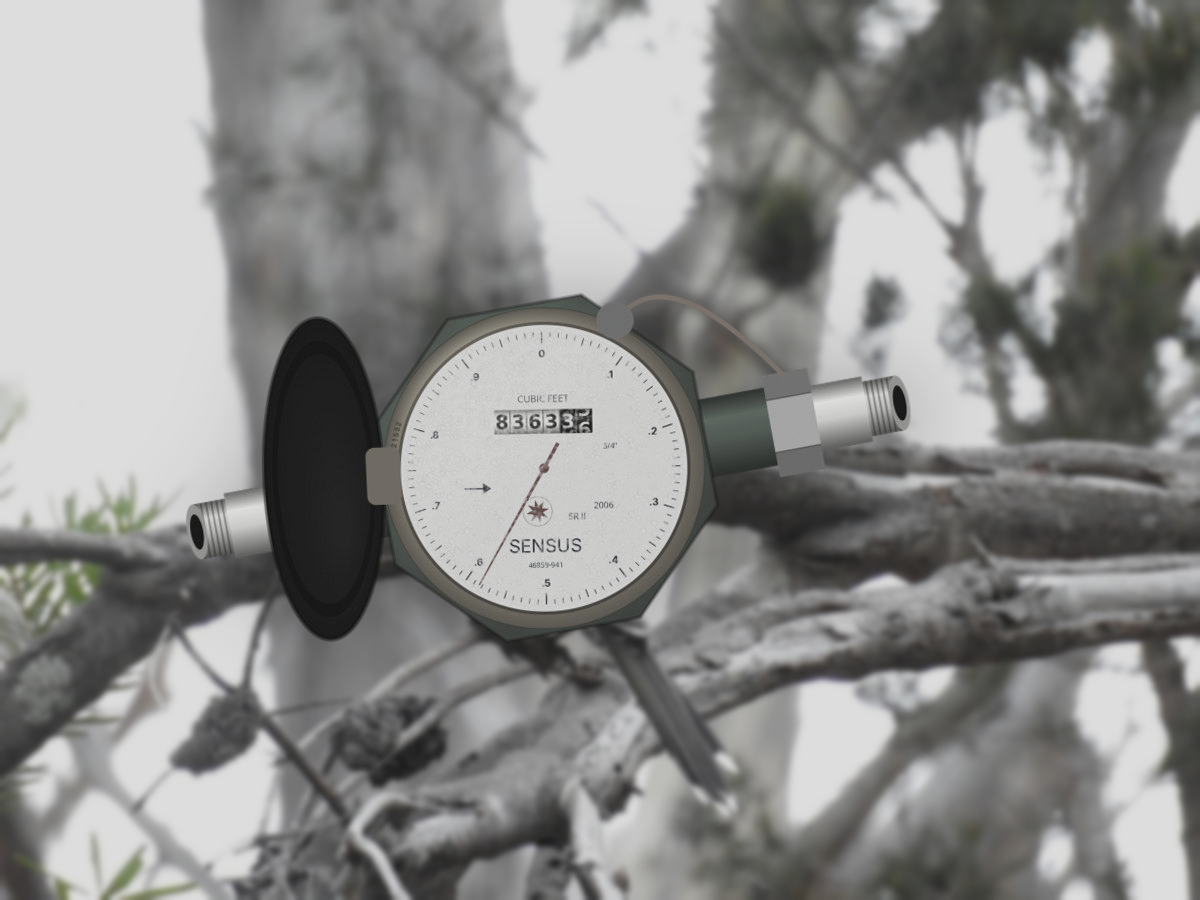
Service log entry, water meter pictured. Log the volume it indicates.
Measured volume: 836335.58 ft³
